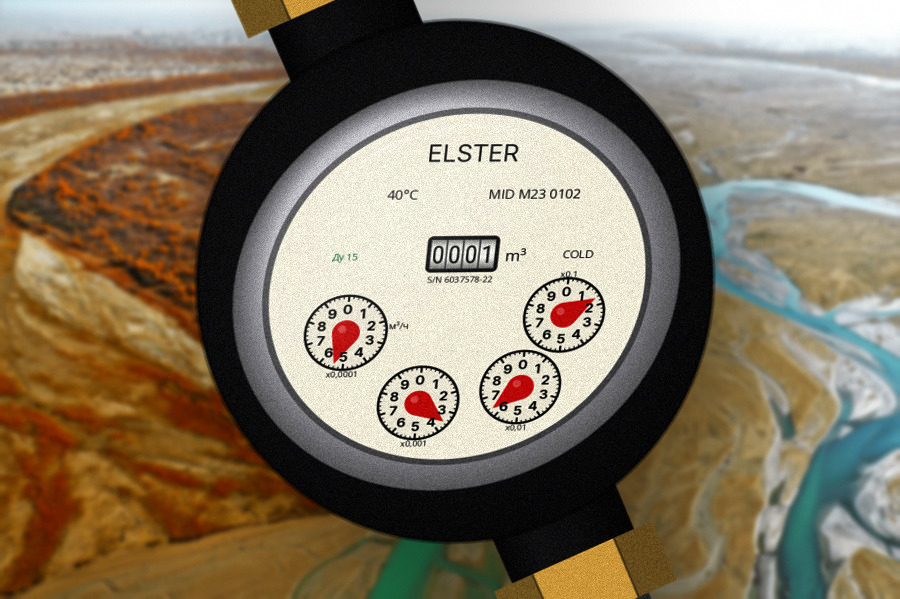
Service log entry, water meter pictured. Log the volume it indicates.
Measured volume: 1.1635 m³
